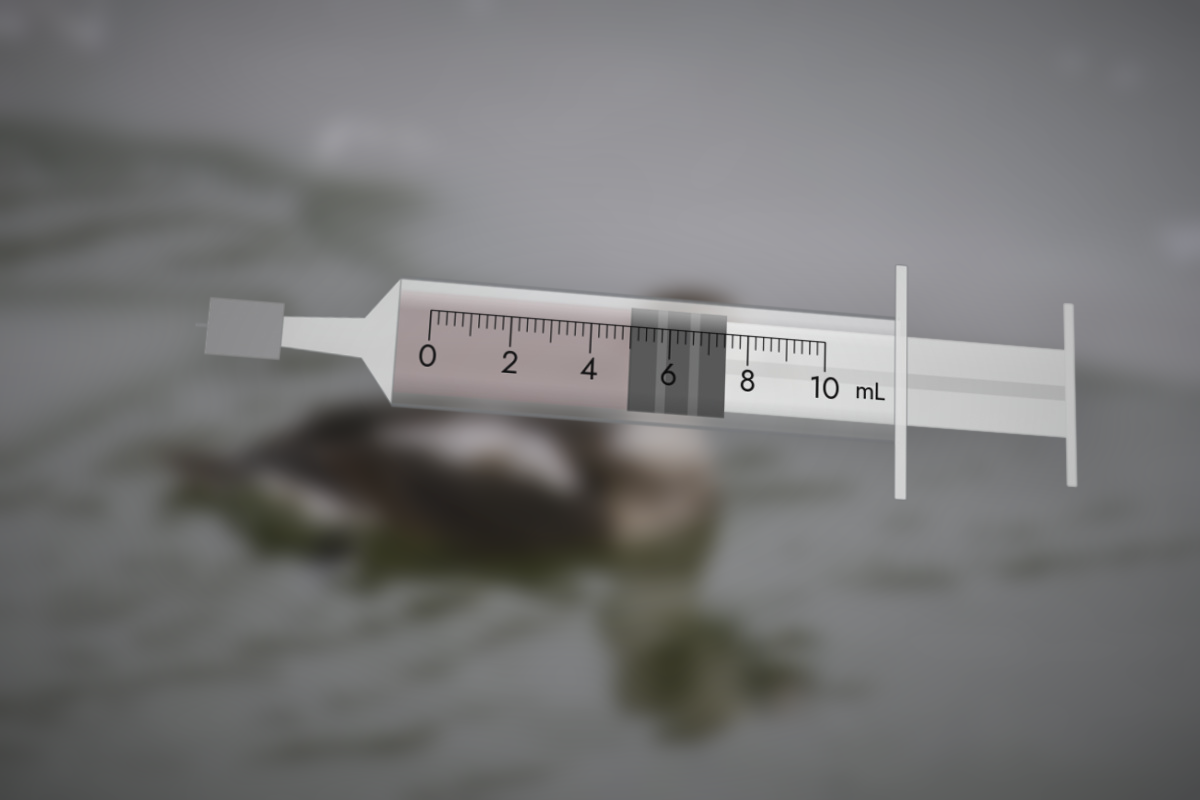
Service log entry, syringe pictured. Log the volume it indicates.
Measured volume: 5 mL
